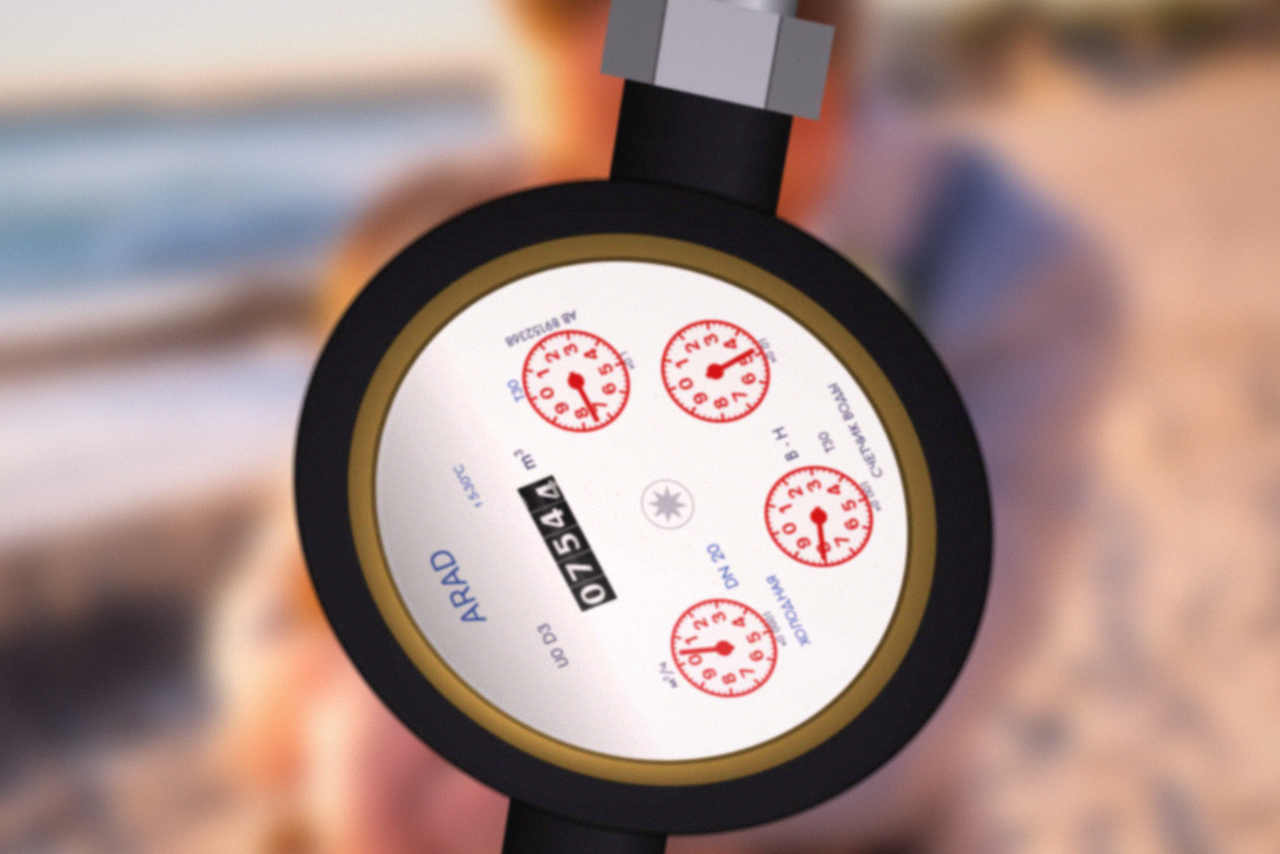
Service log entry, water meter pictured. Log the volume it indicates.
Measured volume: 7543.7480 m³
